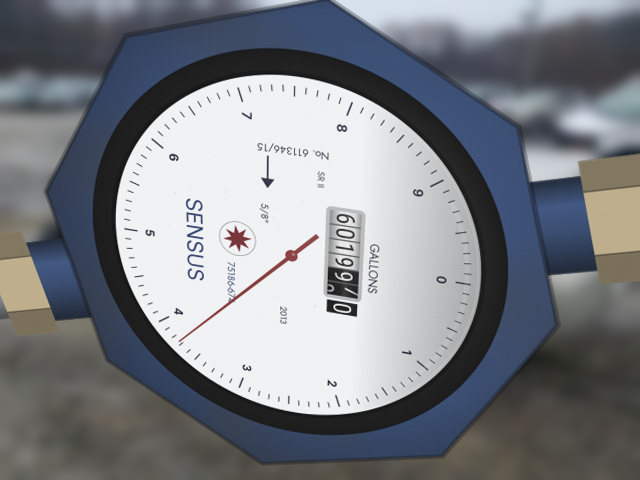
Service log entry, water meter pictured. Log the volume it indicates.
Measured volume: 6019973.7 gal
